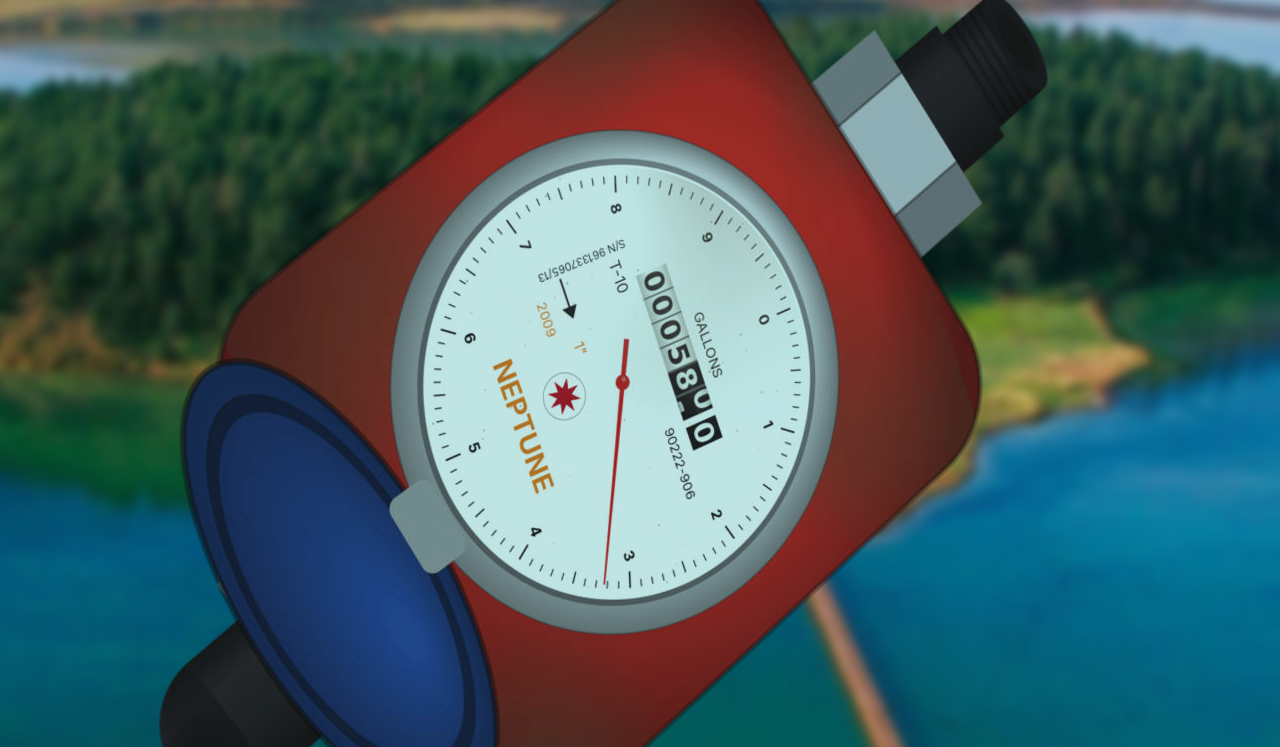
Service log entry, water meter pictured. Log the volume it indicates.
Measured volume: 5803.2 gal
